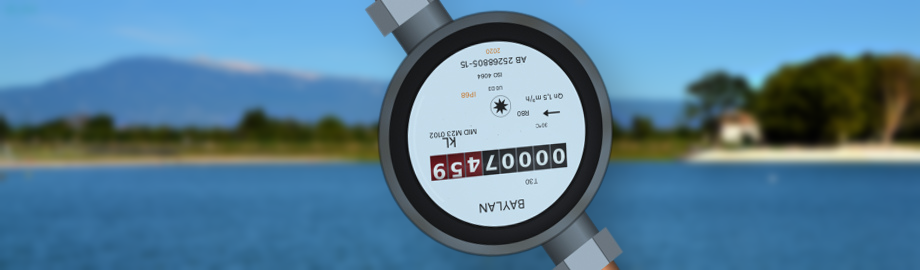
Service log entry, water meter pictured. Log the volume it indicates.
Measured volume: 7.459 kL
